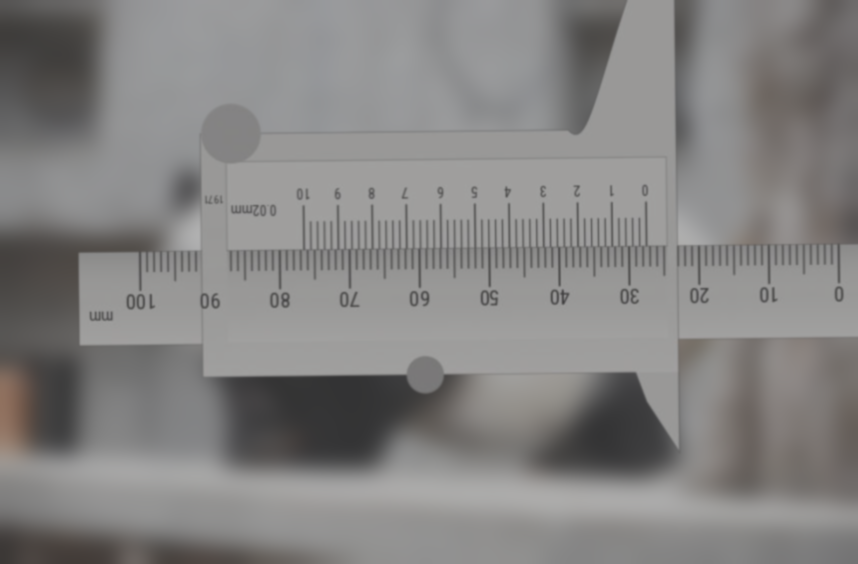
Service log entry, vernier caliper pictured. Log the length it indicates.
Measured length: 27.5 mm
